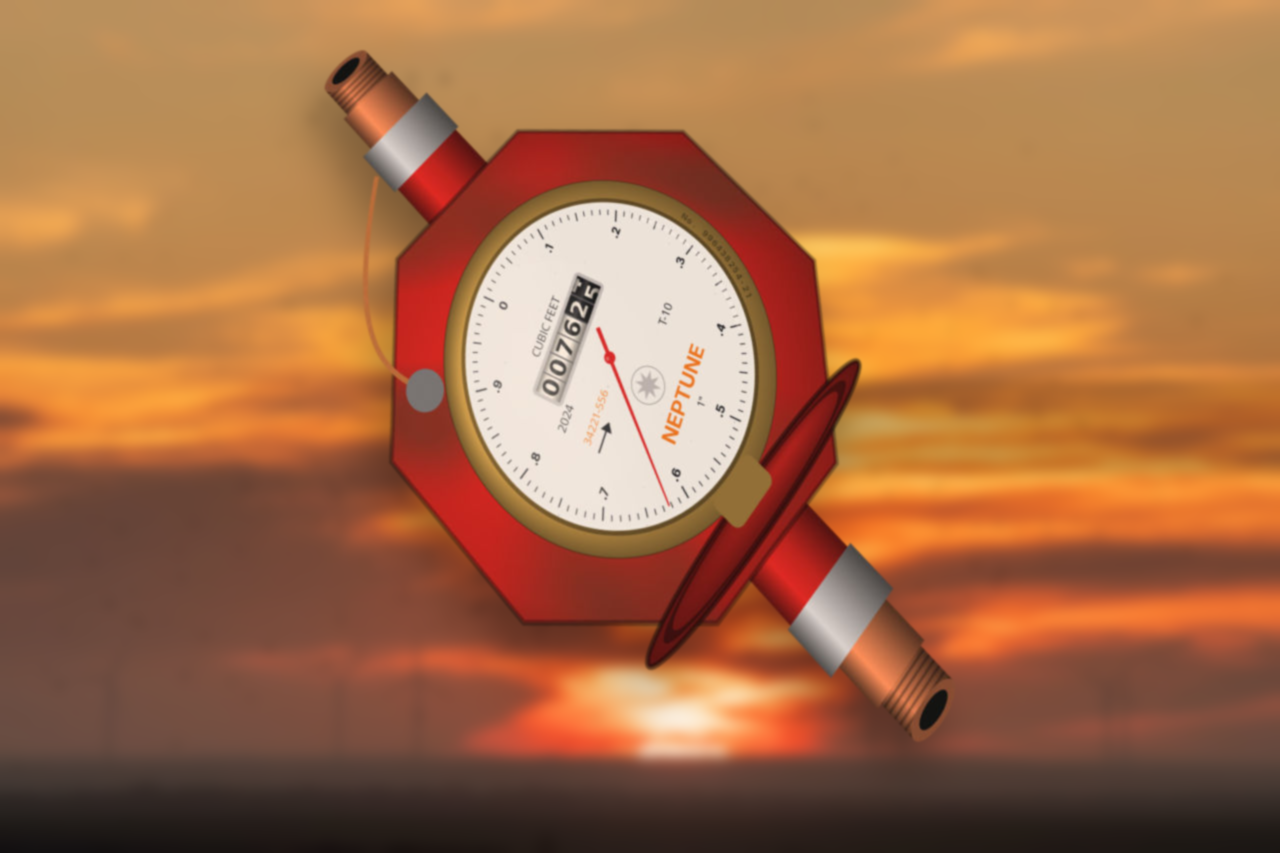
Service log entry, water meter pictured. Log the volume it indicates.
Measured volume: 7624.62 ft³
